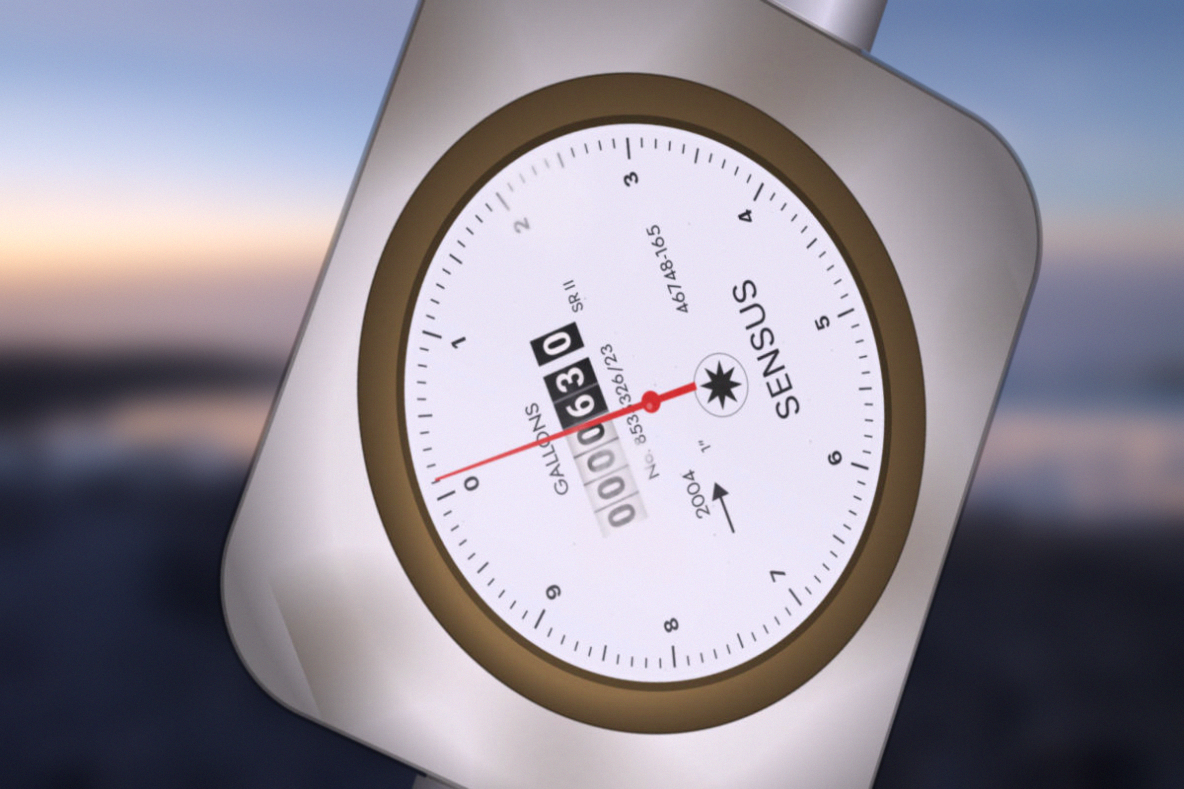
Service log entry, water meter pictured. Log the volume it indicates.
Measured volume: 630.1 gal
